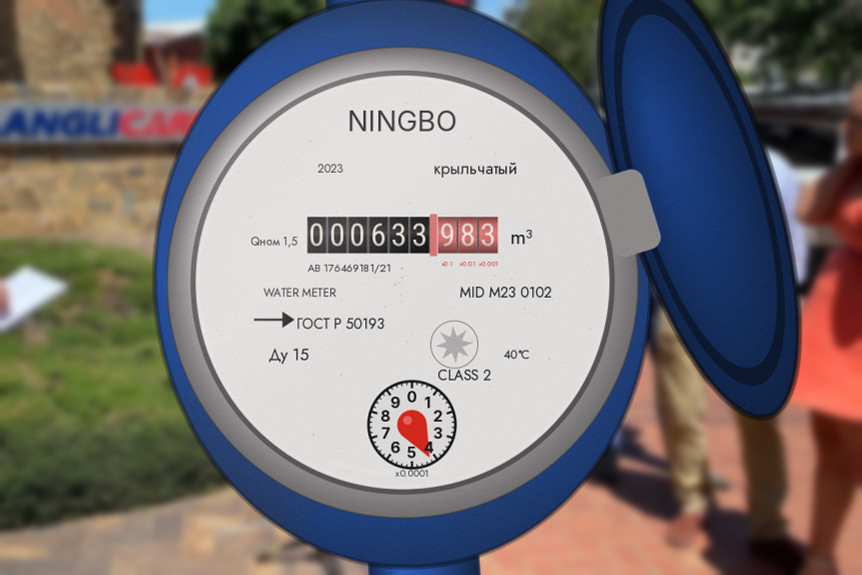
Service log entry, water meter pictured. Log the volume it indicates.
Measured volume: 633.9834 m³
